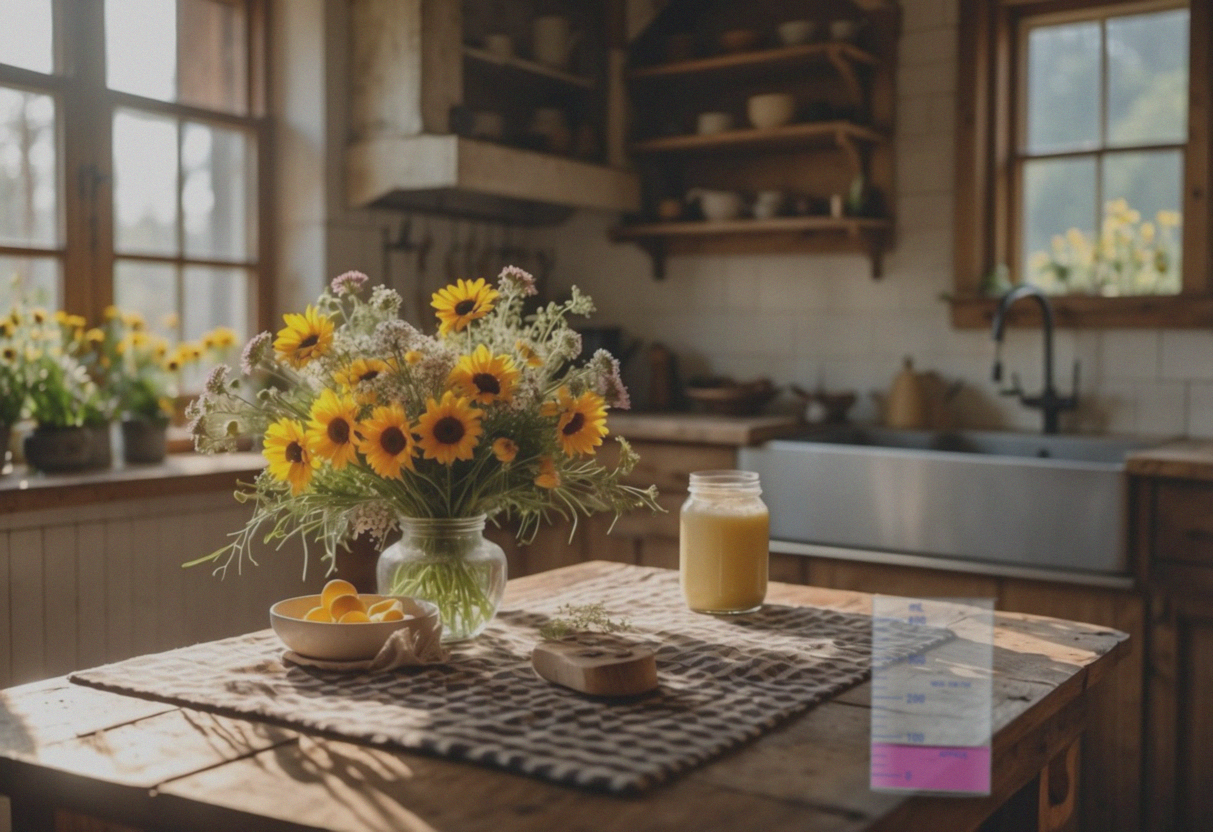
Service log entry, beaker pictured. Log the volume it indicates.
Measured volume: 75 mL
